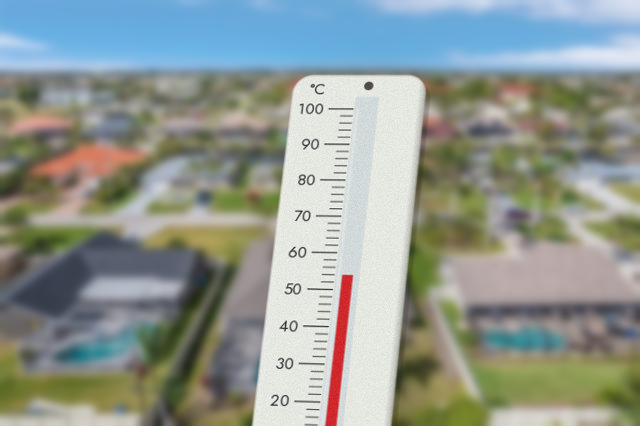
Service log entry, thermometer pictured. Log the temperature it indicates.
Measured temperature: 54 °C
